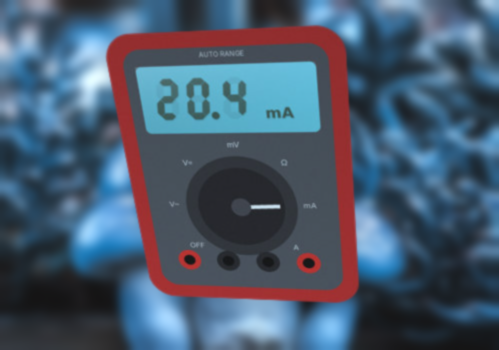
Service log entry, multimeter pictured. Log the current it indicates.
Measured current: 20.4 mA
